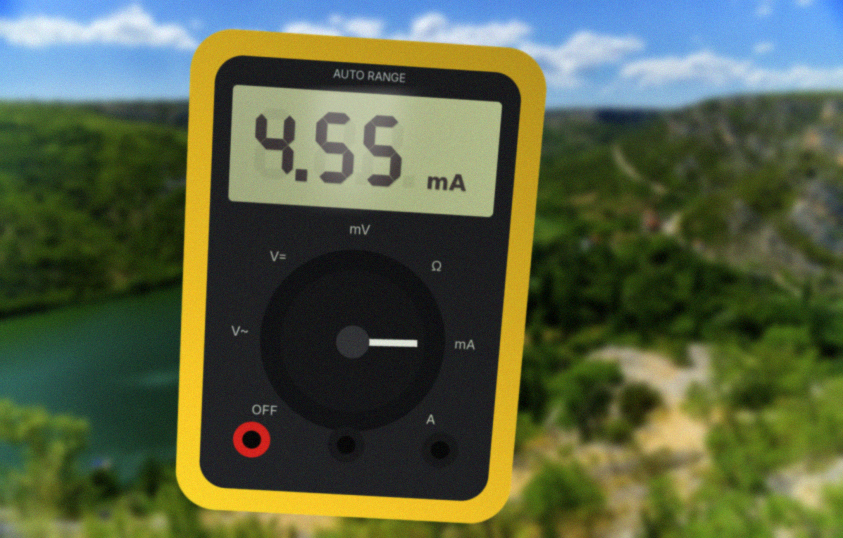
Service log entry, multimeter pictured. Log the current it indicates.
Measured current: 4.55 mA
